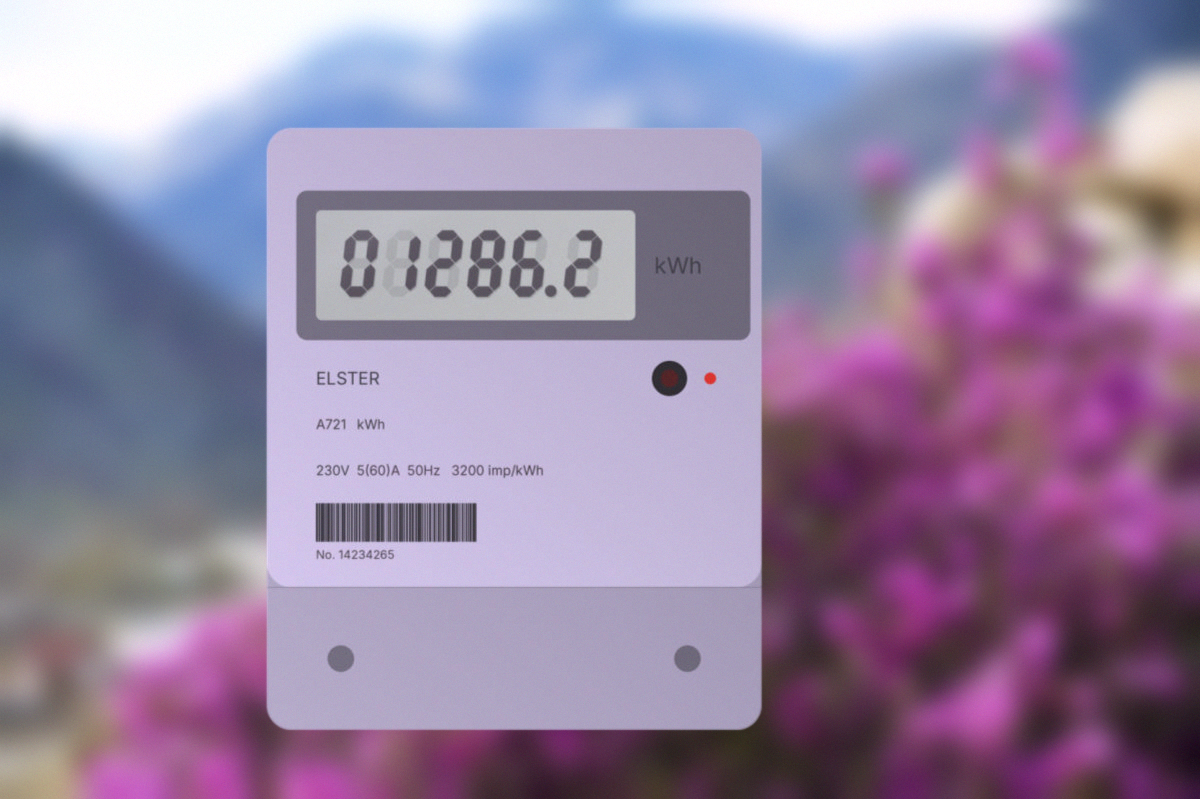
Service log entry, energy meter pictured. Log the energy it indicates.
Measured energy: 1286.2 kWh
